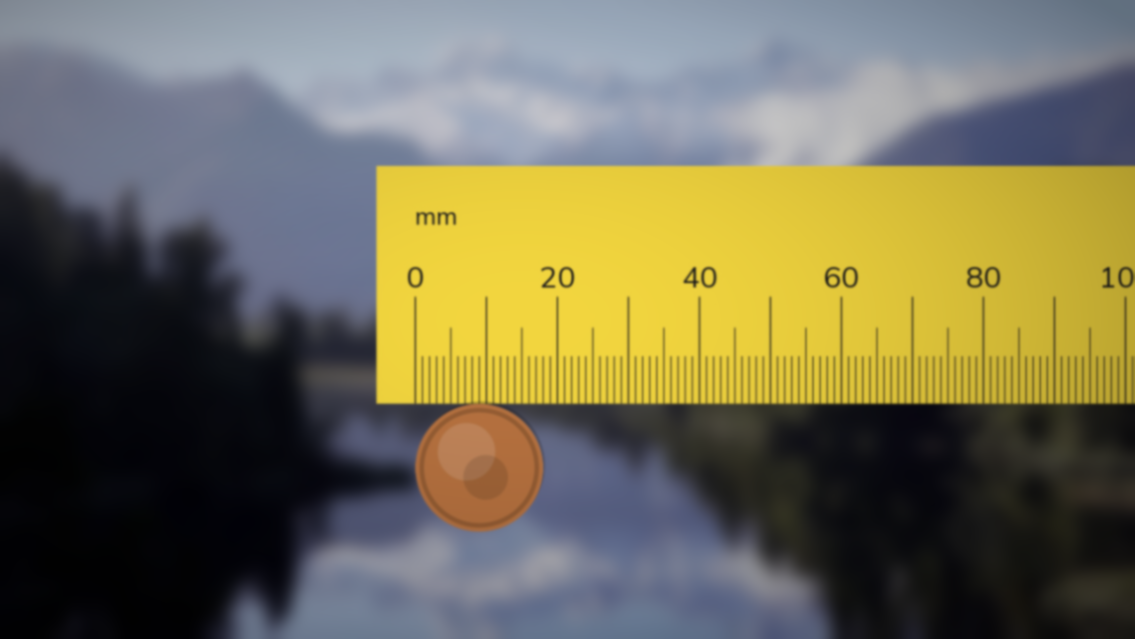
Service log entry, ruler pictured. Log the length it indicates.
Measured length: 18 mm
